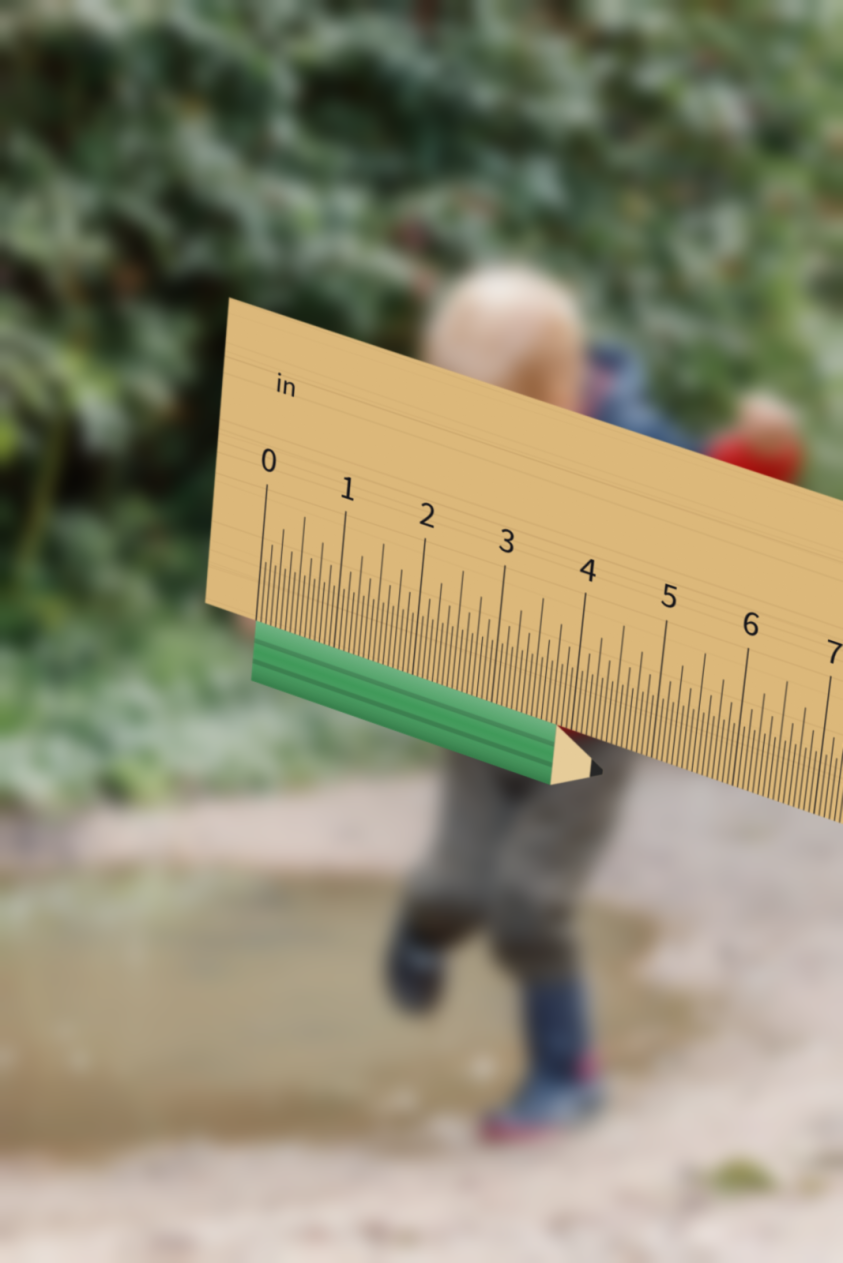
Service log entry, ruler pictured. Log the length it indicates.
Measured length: 4.4375 in
